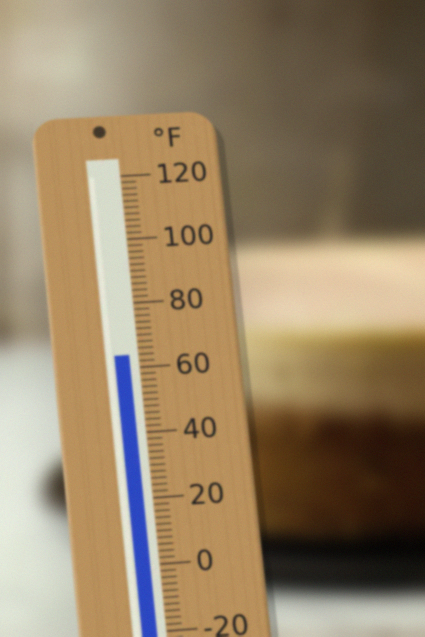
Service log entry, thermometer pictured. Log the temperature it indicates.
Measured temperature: 64 °F
